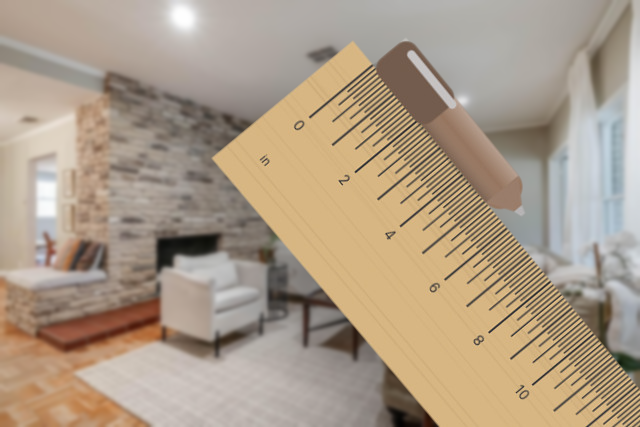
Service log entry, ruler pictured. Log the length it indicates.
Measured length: 6 in
